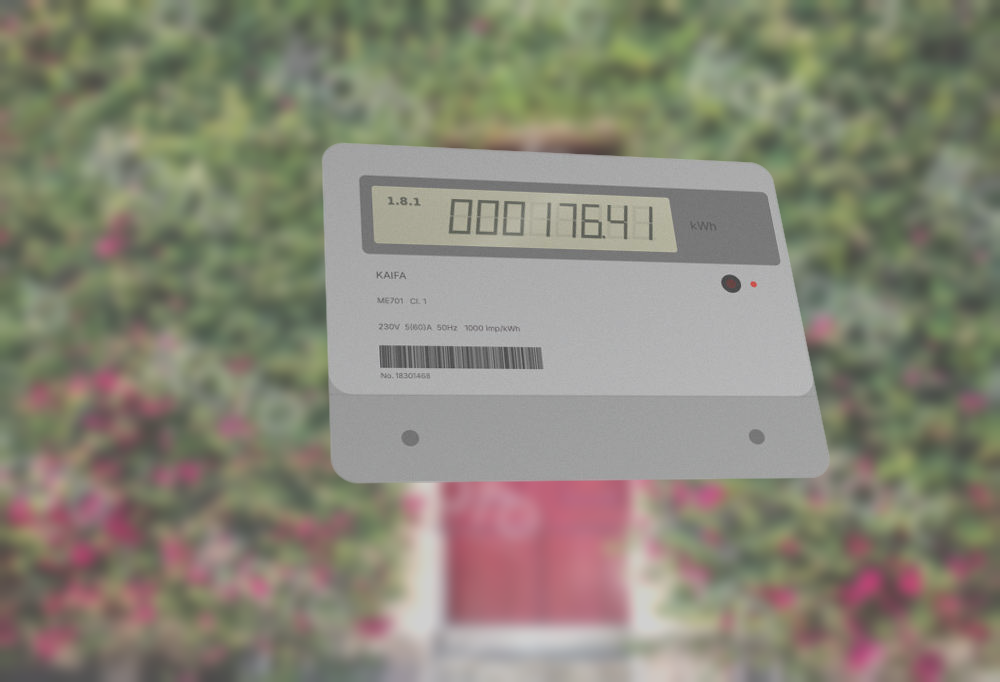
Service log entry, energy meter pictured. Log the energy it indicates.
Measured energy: 176.41 kWh
